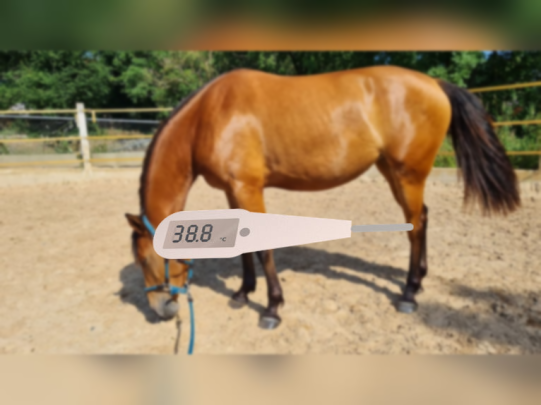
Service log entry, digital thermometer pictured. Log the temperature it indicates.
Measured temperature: 38.8 °C
